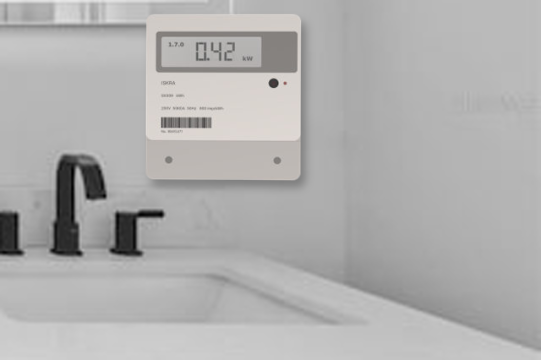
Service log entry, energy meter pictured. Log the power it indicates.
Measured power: 0.42 kW
